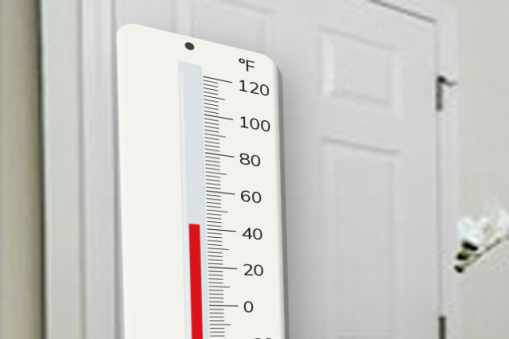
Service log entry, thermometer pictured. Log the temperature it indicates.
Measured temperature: 42 °F
